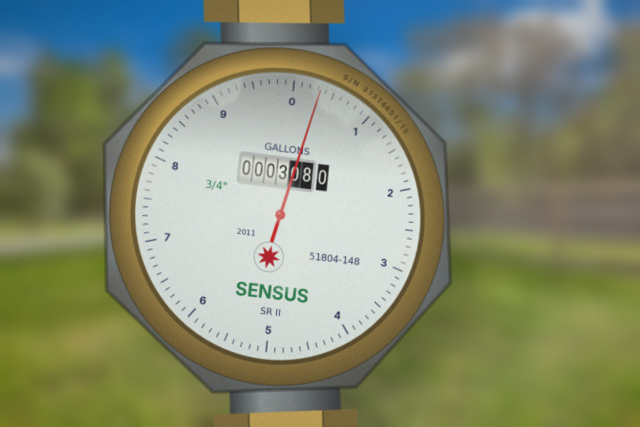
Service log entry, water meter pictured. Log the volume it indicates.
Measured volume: 3080.3 gal
